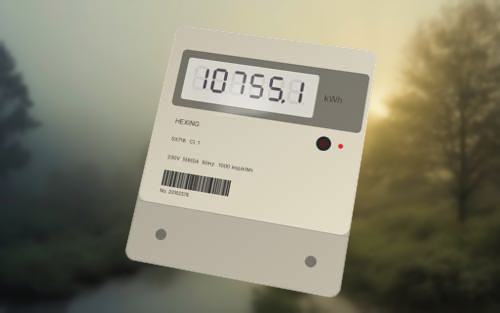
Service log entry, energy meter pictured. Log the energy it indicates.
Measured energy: 10755.1 kWh
